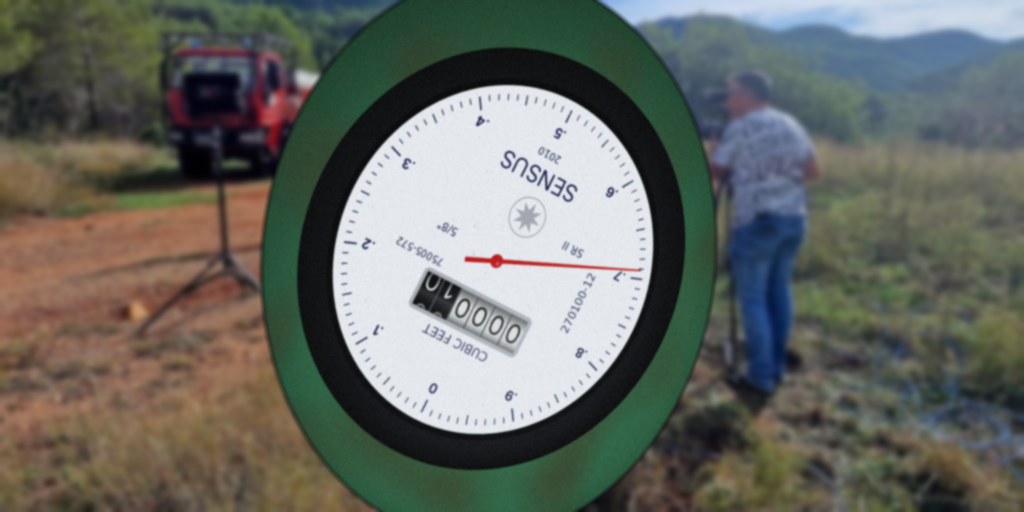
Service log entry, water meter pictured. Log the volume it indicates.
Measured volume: 9.69 ft³
